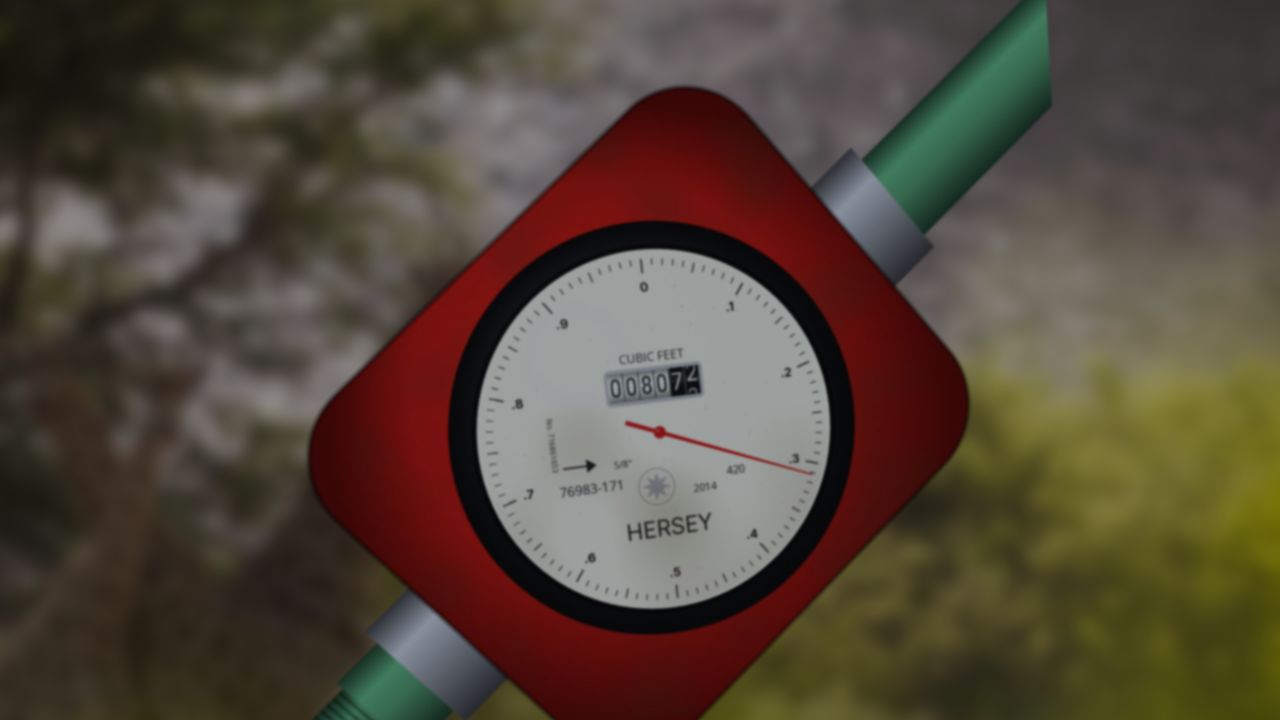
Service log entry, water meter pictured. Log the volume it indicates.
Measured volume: 8072.31 ft³
